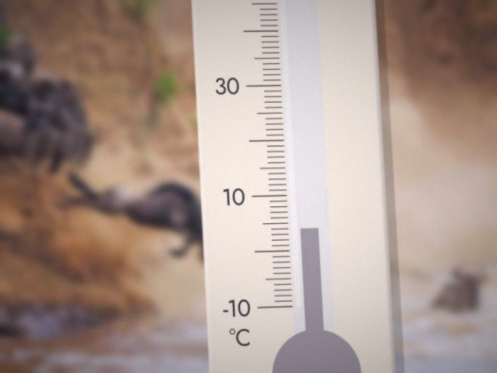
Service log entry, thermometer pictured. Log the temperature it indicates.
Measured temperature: 4 °C
